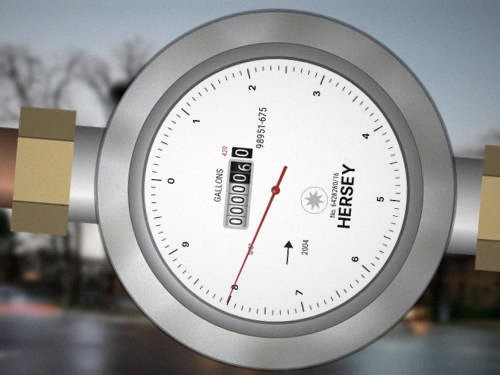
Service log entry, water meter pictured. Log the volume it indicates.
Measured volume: 58.0 gal
